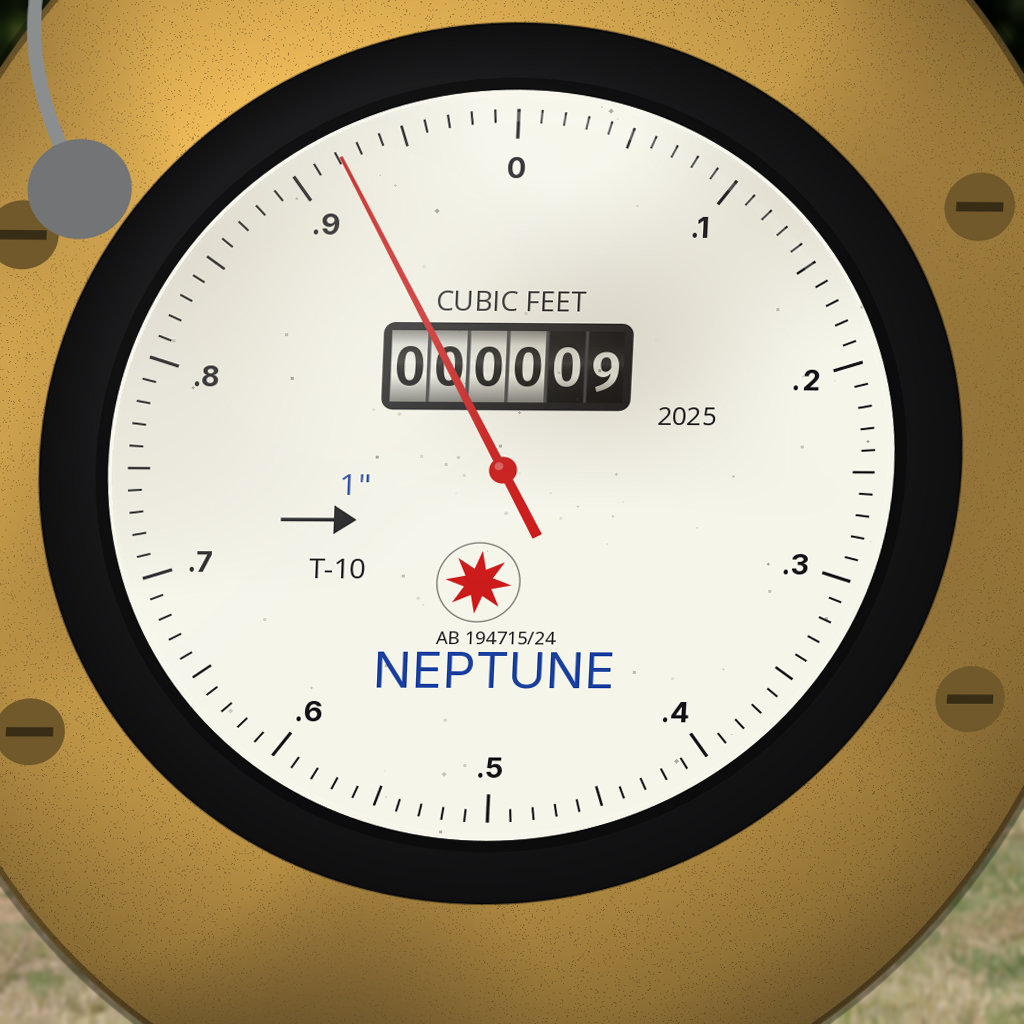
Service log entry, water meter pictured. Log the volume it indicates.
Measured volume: 8.92 ft³
